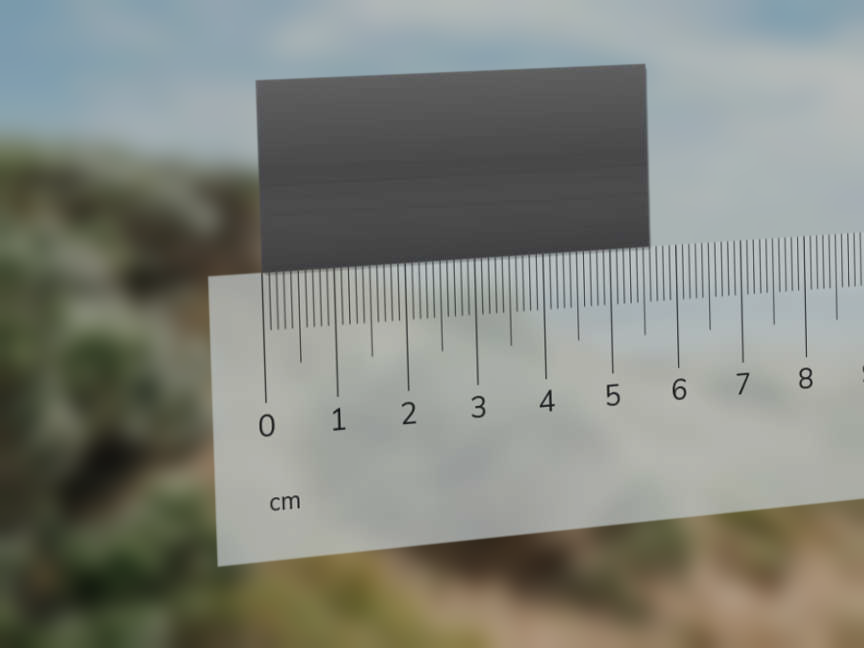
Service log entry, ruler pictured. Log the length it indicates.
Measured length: 5.6 cm
